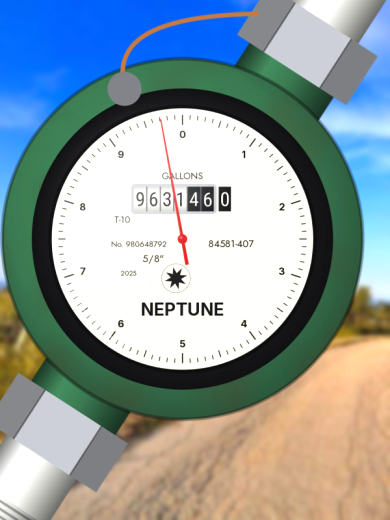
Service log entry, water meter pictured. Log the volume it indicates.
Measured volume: 9631459.7 gal
